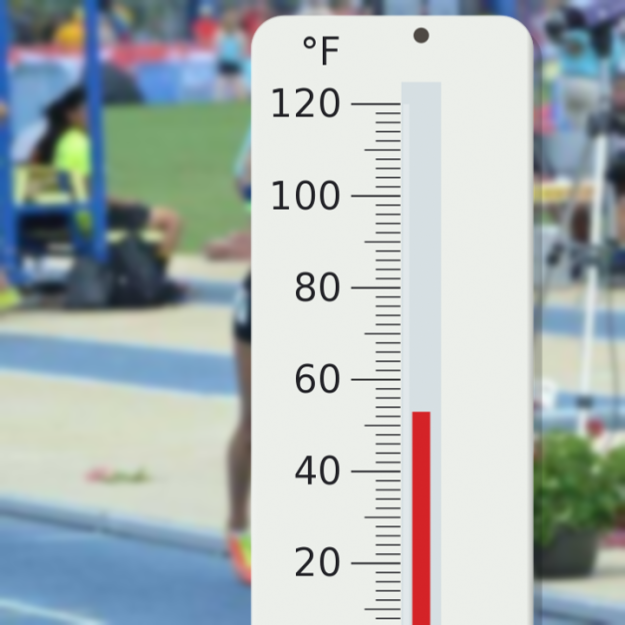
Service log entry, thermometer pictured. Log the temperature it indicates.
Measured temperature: 53 °F
